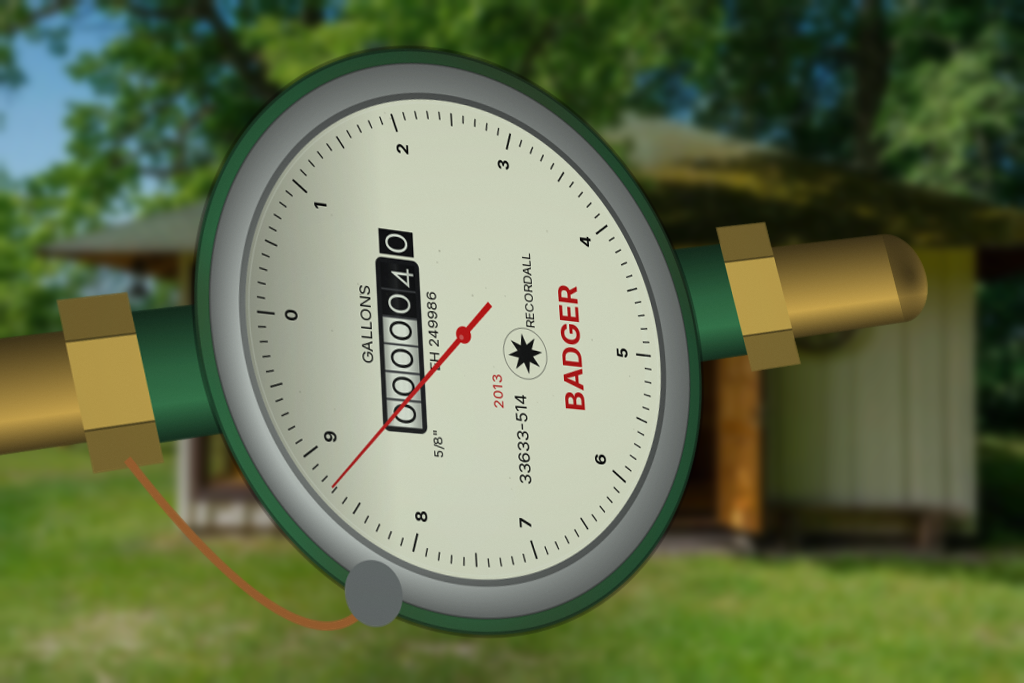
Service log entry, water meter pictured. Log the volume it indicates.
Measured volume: 38.7 gal
